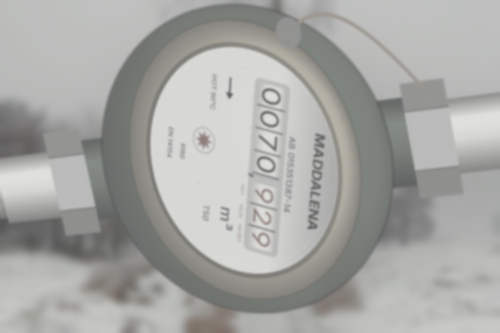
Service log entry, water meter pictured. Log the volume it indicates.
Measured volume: 70.929 m³
